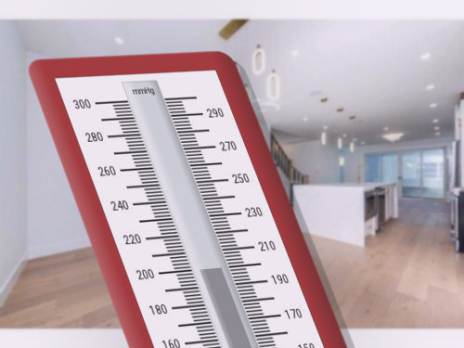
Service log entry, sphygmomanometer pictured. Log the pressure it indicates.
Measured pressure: 200 mmHg
